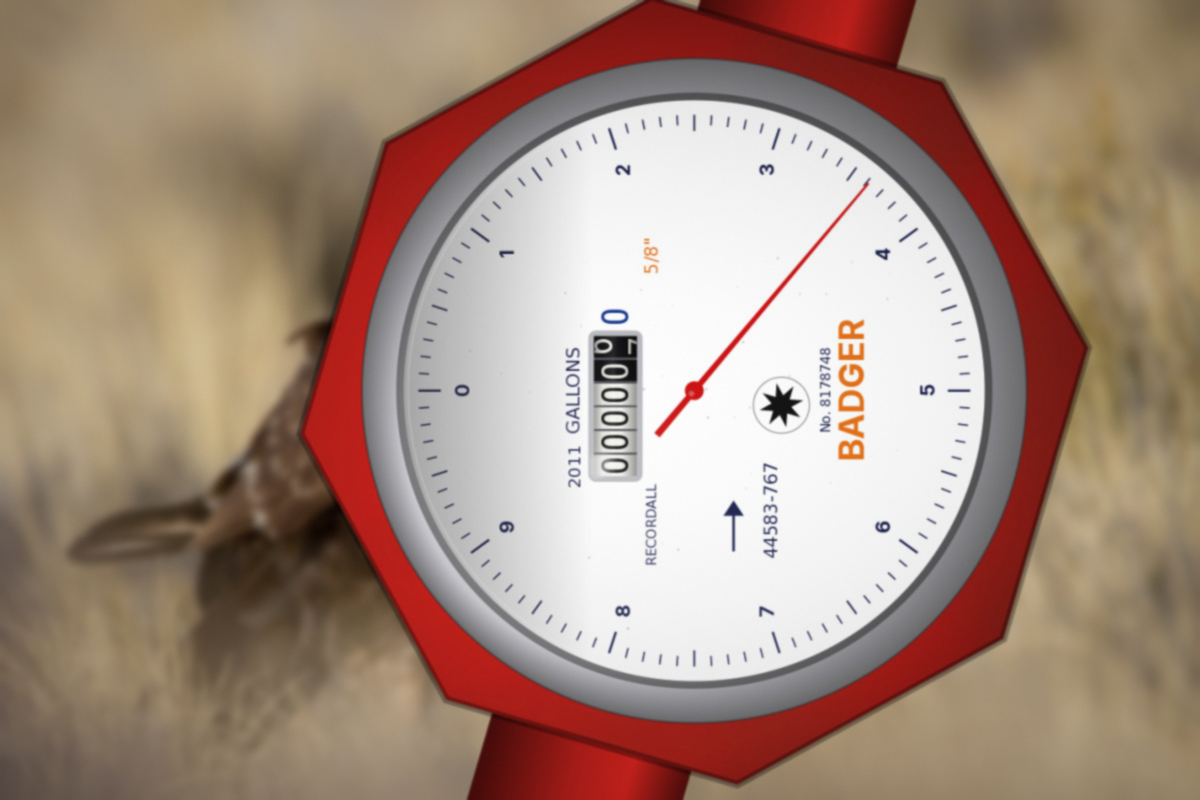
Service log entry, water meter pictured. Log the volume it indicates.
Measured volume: 63.6 gal
